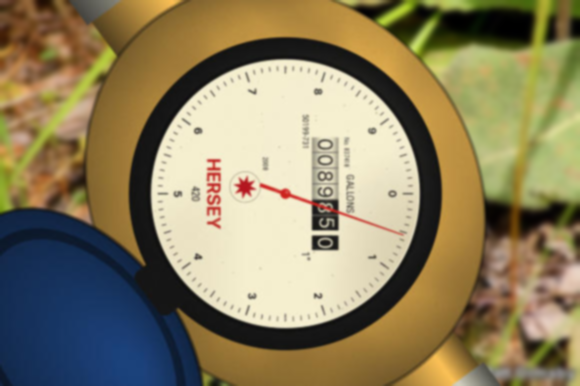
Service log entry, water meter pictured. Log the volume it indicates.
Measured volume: 89850.5 gal
